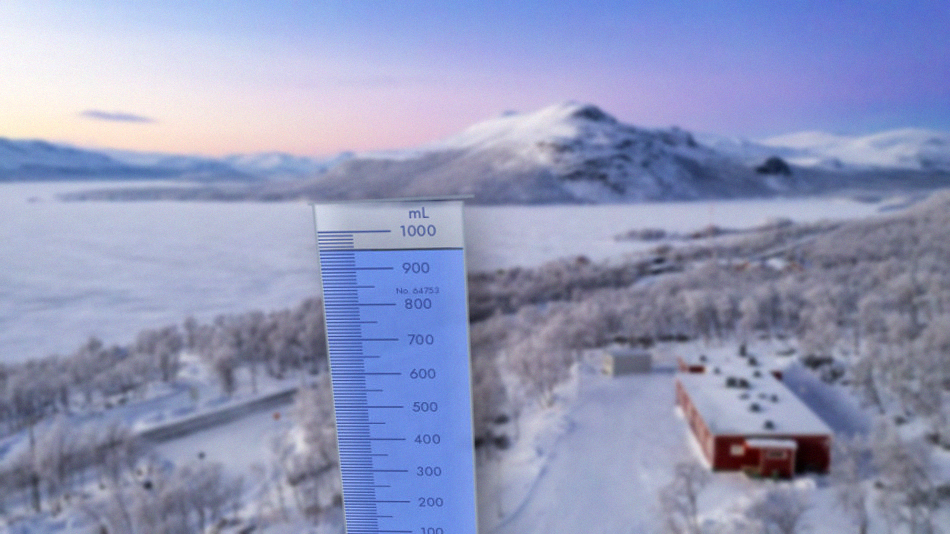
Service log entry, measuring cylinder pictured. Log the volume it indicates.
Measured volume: 950 mL
